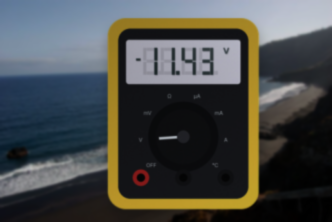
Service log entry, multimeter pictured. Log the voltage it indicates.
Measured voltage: -11.43 V
